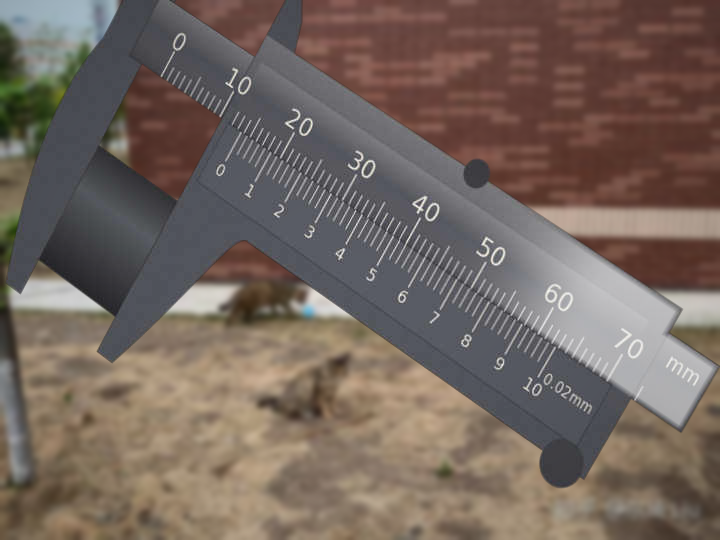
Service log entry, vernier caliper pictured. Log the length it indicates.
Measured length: 13.6 mm
